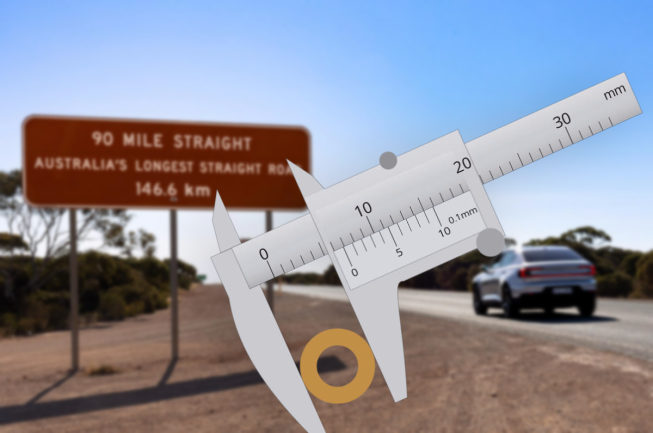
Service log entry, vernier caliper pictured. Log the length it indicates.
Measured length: 6.9 mm
